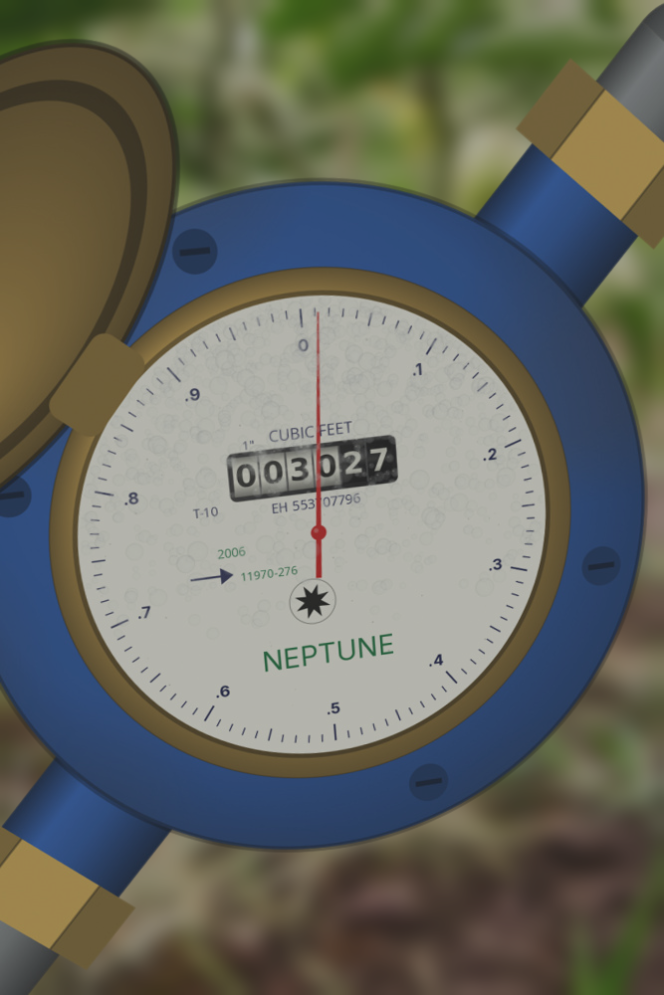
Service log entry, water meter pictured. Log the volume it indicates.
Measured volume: 3027.01 ft³
